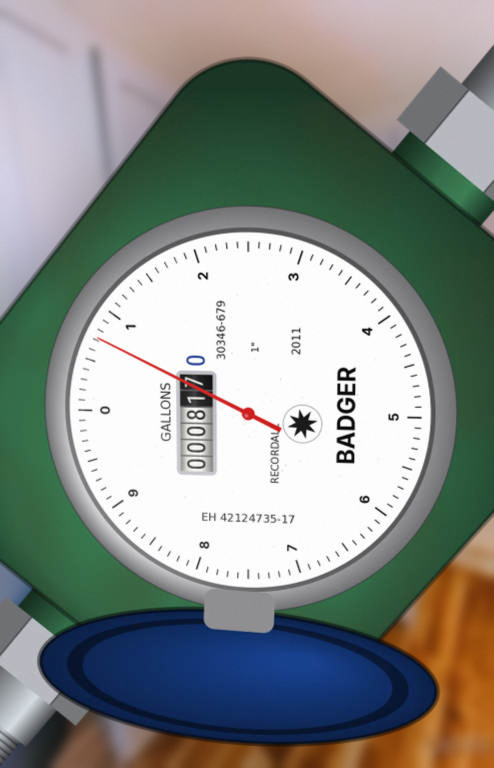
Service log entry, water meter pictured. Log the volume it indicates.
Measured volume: 8170.7 gal
